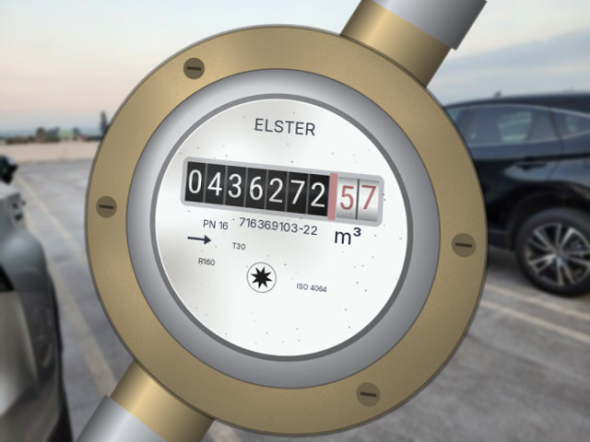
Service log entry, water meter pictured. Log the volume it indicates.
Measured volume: 436272.57 m³
